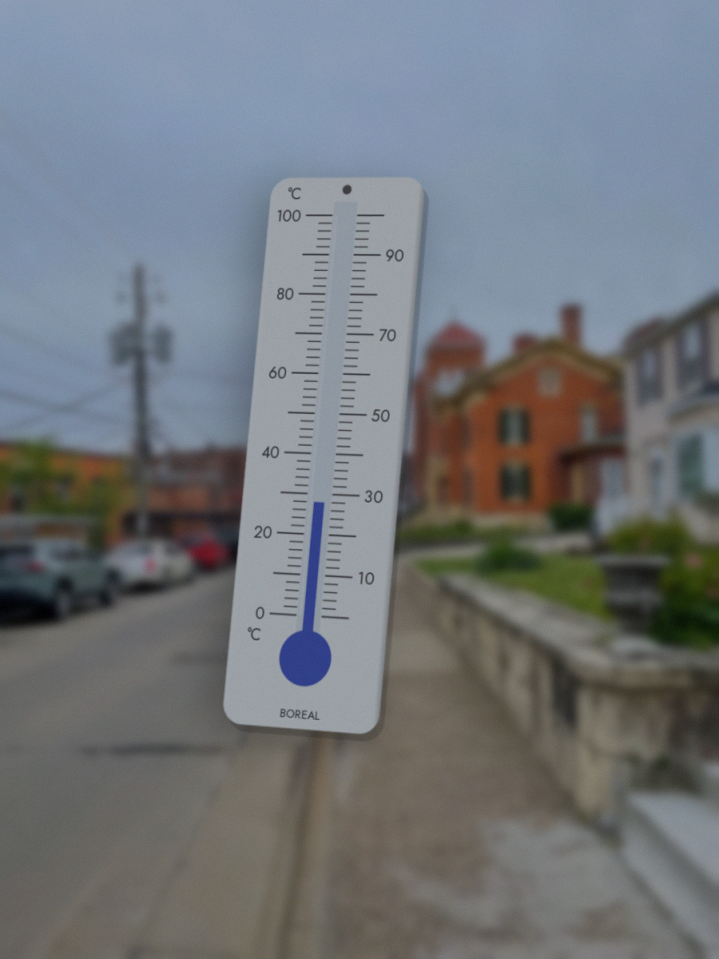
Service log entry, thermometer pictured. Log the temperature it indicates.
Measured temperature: 28 °C
